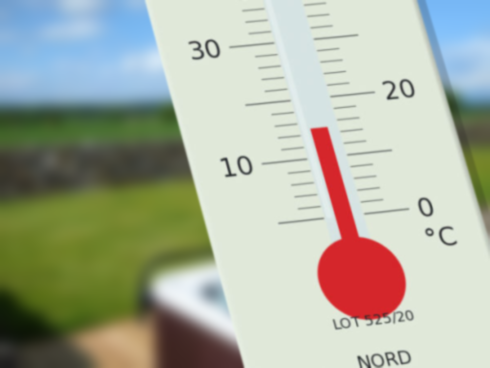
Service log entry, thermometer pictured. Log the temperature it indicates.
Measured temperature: 15 °C
